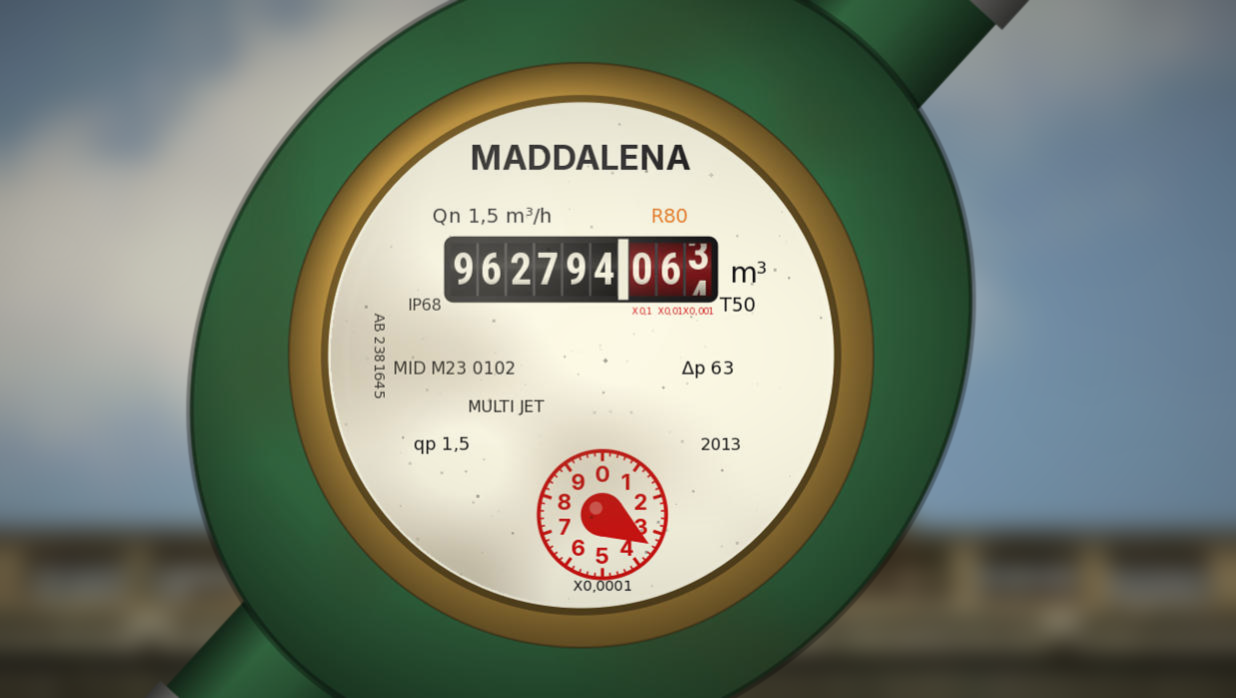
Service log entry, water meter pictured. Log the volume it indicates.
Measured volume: 962794.0633 m³
